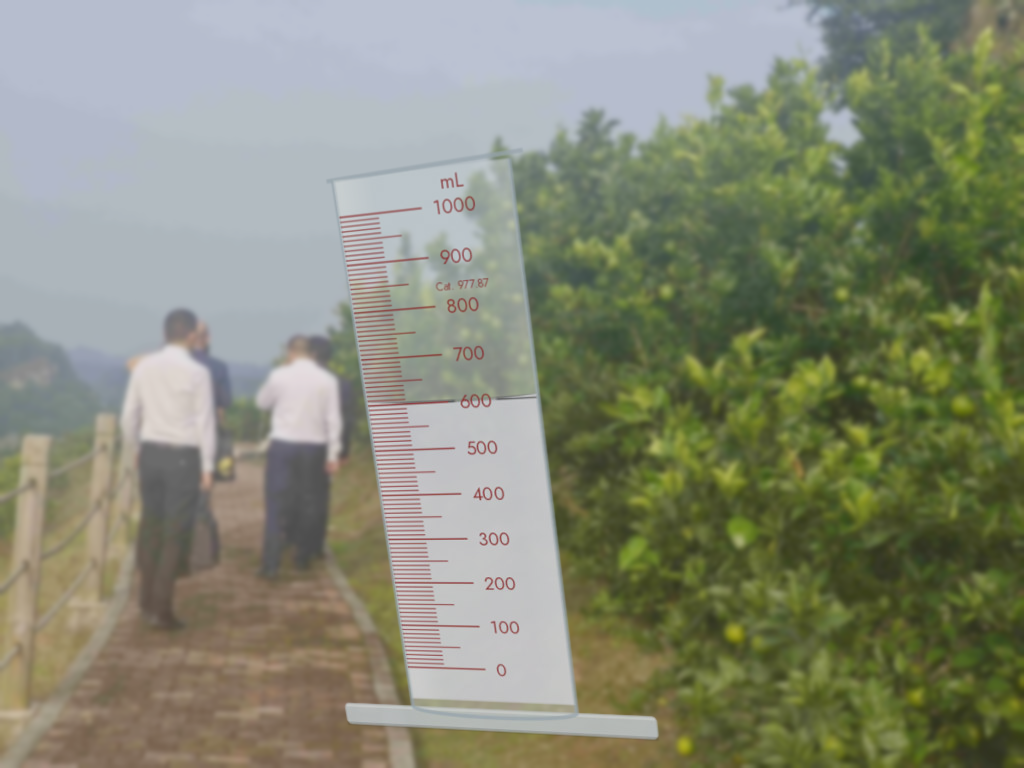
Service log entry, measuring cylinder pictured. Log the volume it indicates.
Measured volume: 600 mL
